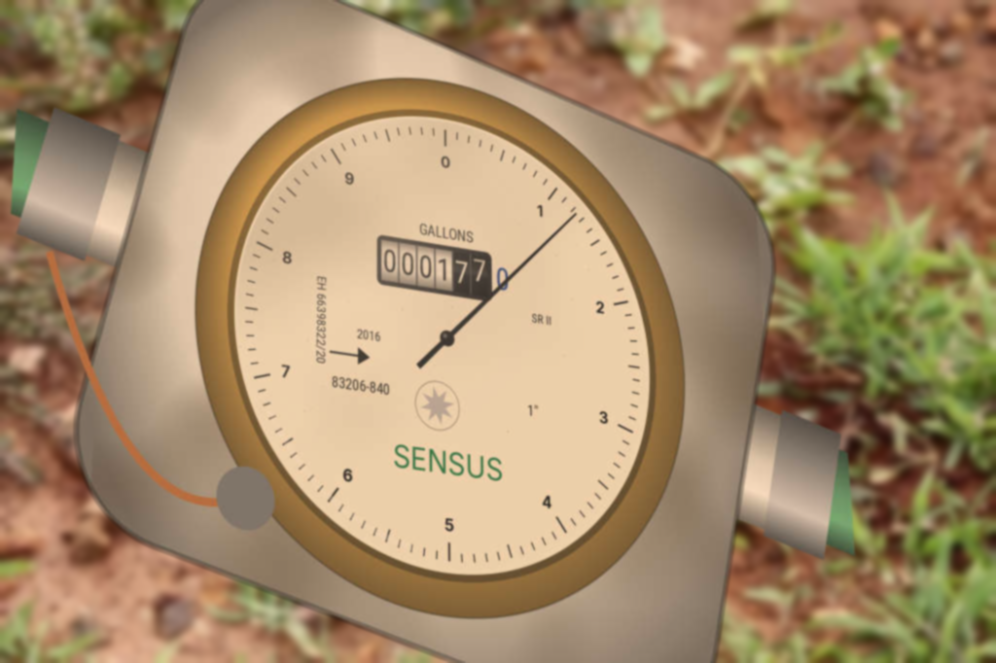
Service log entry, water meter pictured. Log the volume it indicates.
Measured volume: 1771.2 gal
